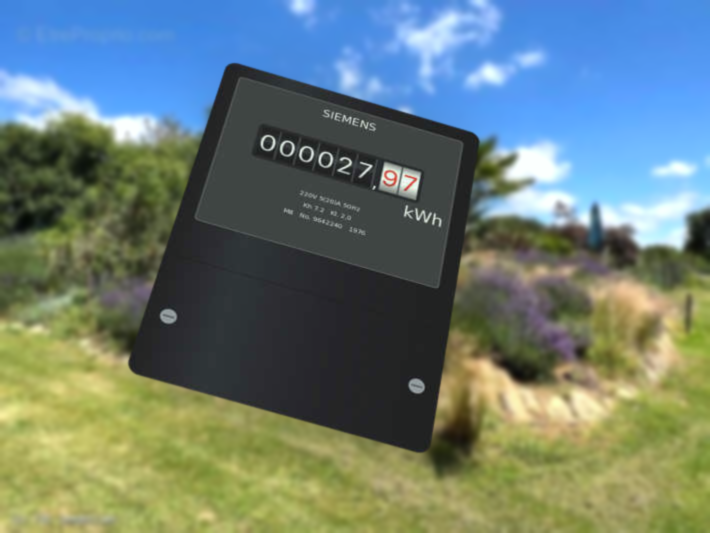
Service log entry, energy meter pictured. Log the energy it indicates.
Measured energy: 27.97 kWh
